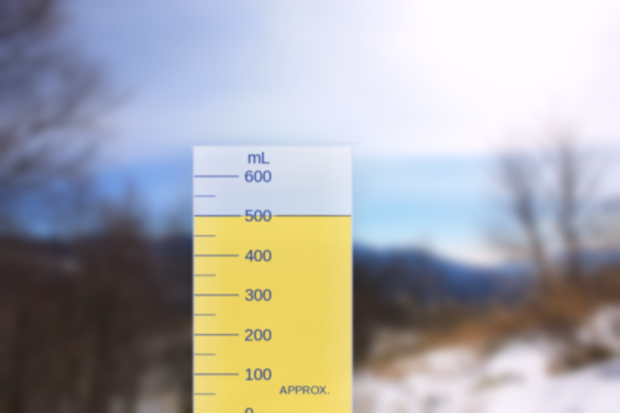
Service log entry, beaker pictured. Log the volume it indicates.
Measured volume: 500 mL
